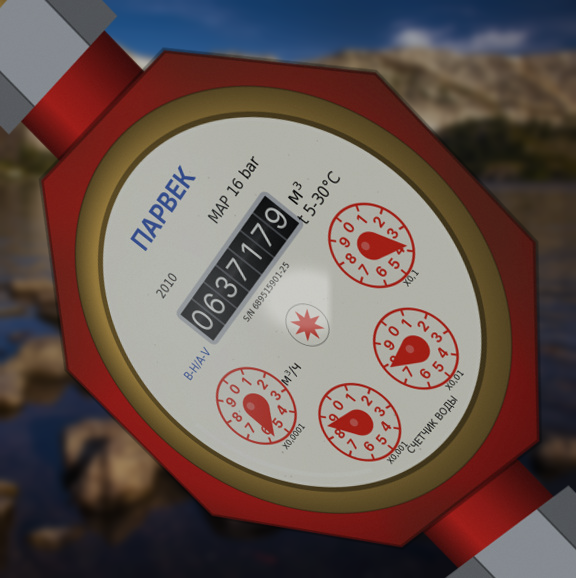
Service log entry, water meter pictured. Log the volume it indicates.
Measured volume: 637179.3785 m³
